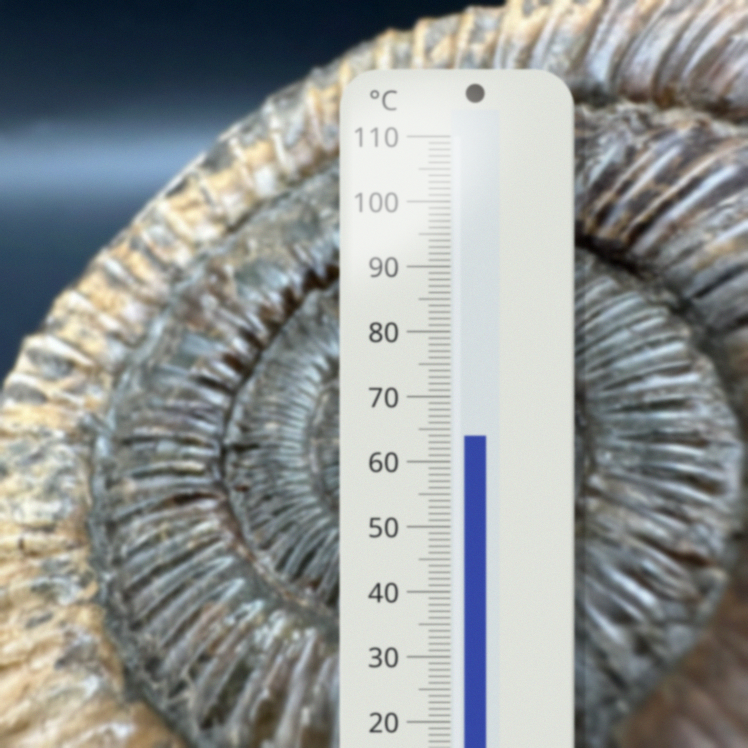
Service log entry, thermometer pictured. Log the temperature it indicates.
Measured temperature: 64 °C
